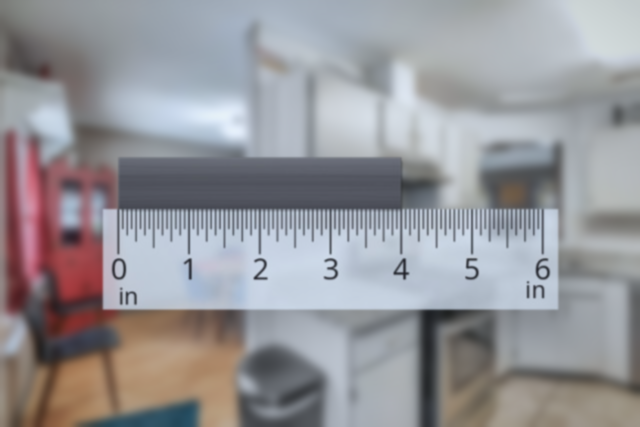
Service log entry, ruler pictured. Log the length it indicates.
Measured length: 4 in
